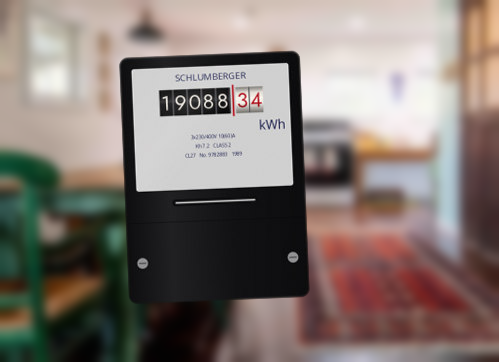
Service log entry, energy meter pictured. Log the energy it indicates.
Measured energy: 19088.34 kWh
